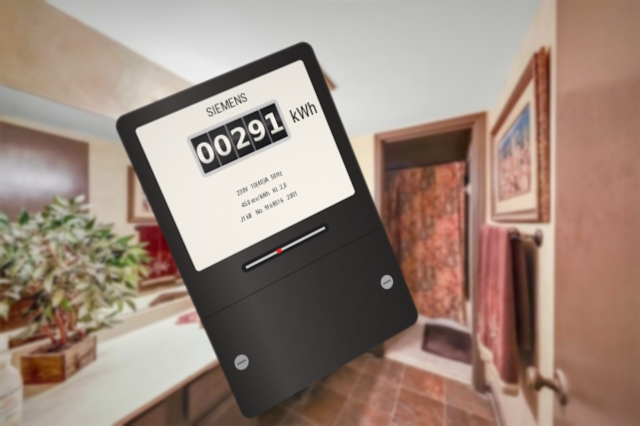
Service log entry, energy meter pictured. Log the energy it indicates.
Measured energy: 291 kWh
